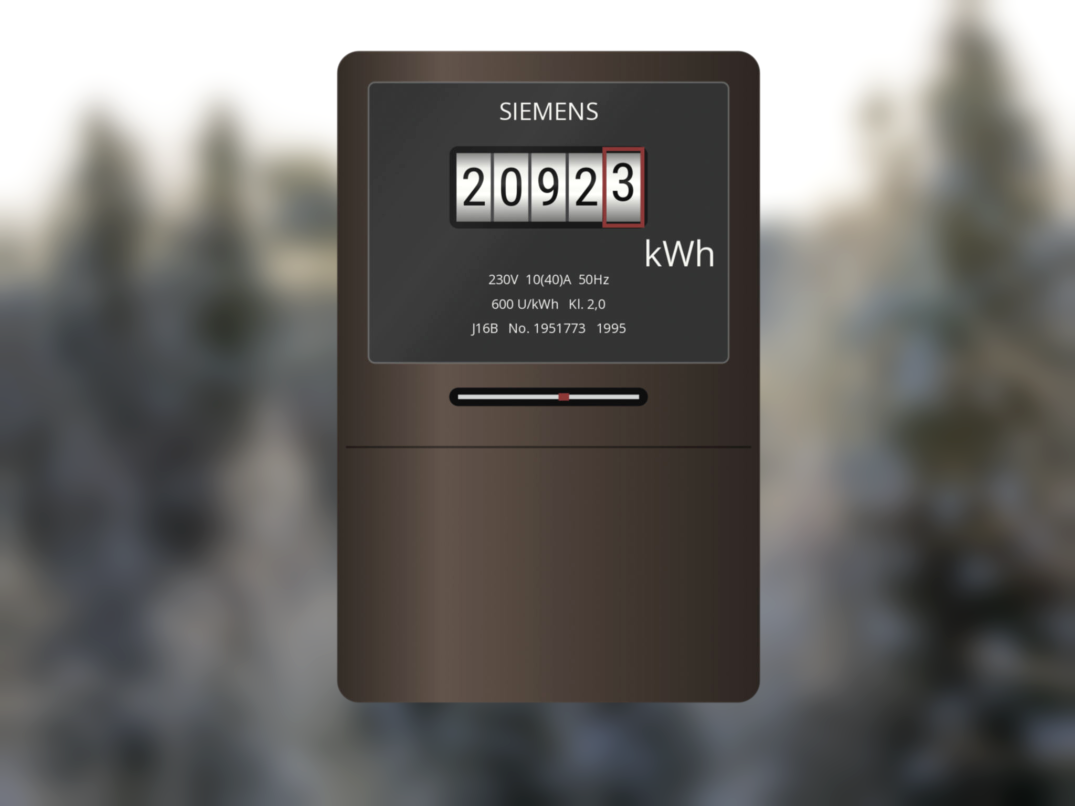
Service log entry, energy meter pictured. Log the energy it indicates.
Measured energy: 2092.3 kWh
